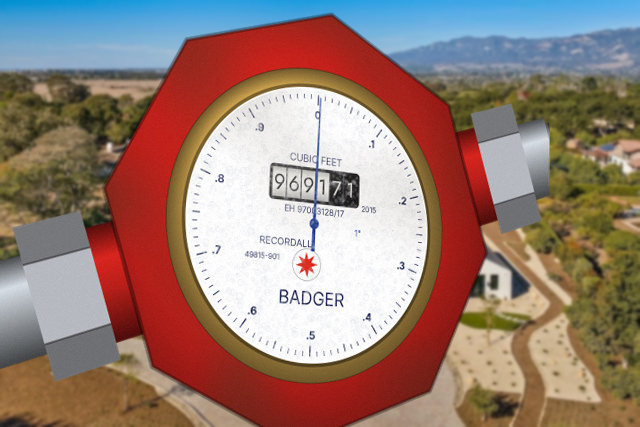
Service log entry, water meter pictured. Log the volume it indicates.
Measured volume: 969171.00 ft³
